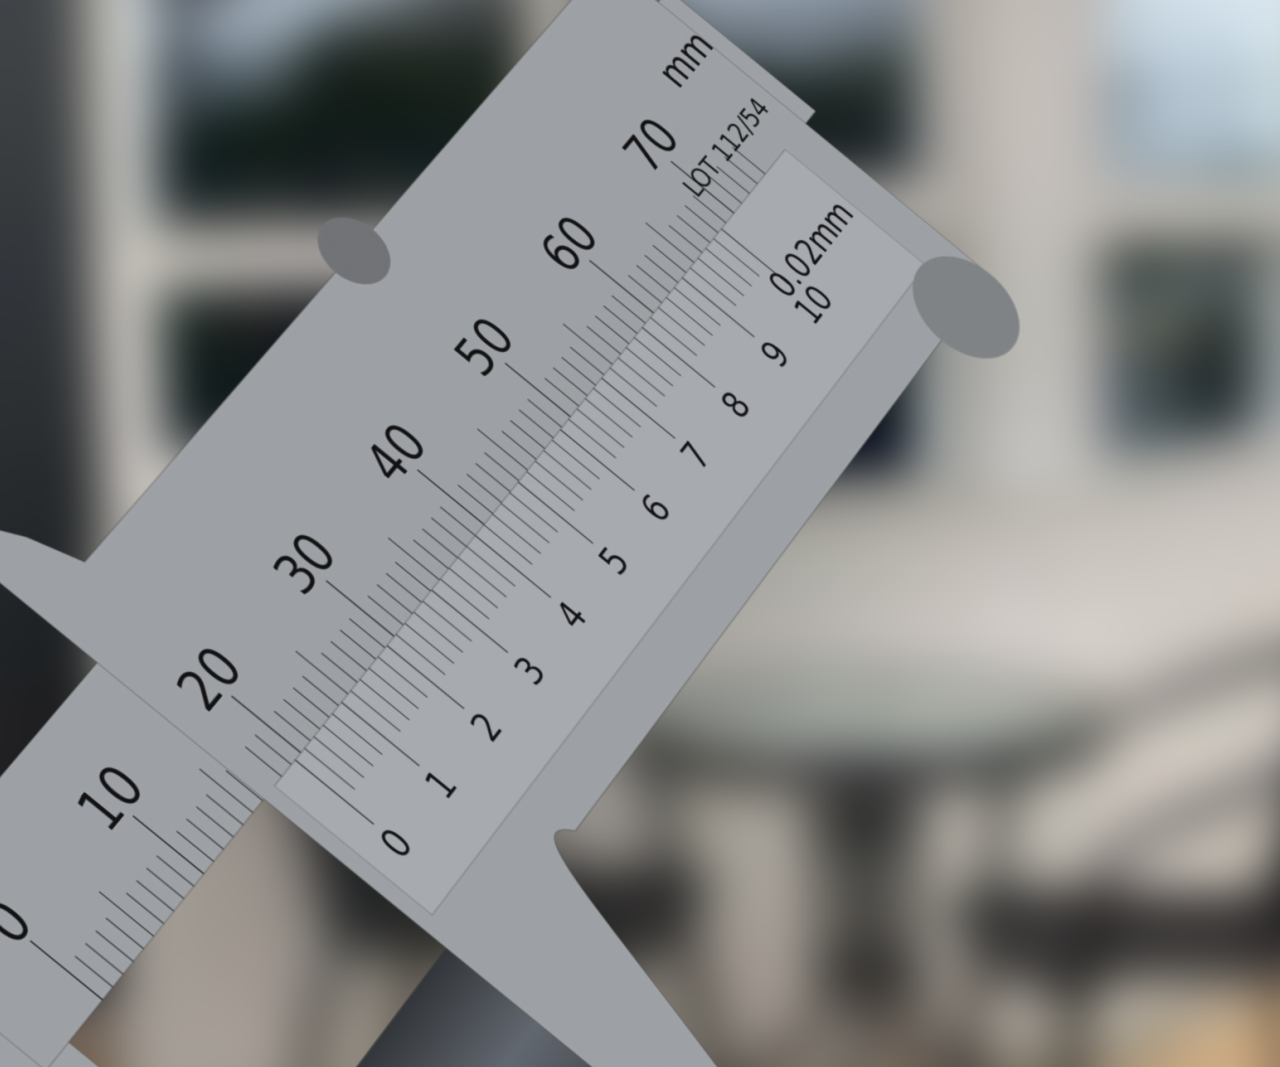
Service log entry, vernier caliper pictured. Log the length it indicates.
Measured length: 19.4 mm
